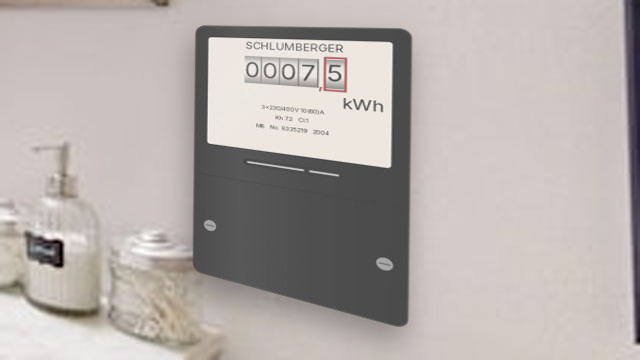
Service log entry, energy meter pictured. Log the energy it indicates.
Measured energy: 7.5 kWh
